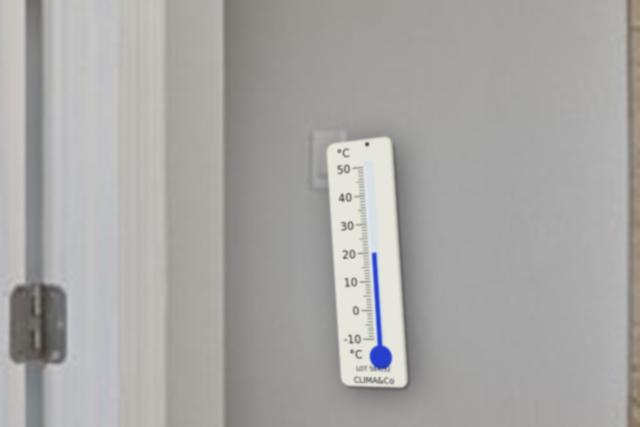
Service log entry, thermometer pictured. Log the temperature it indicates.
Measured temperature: 20 °C
